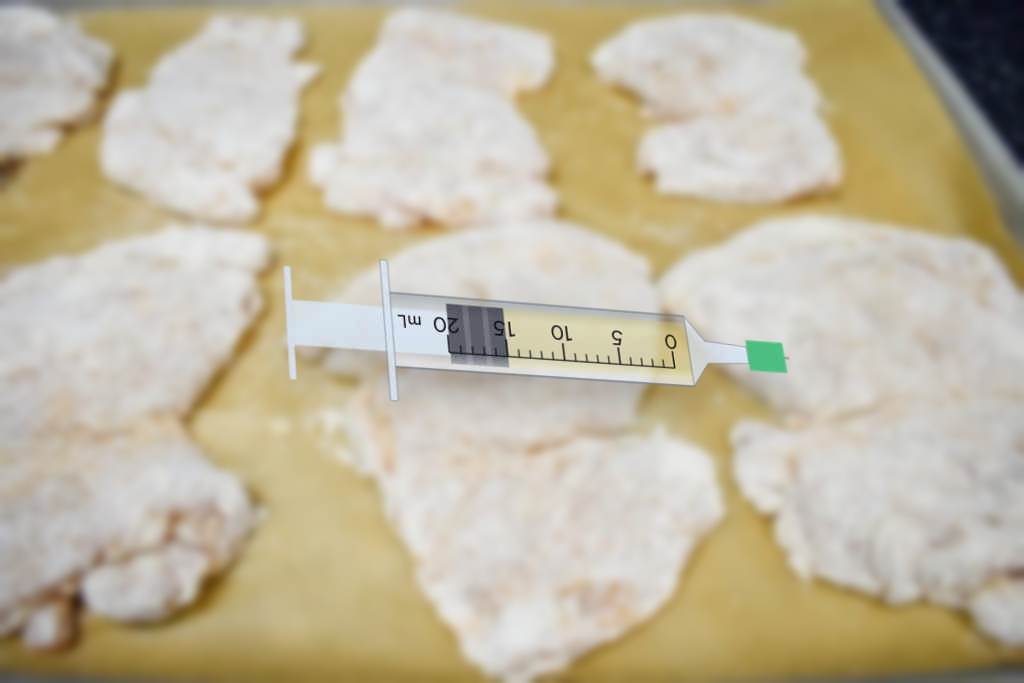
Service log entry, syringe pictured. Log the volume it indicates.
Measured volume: 15 mL
